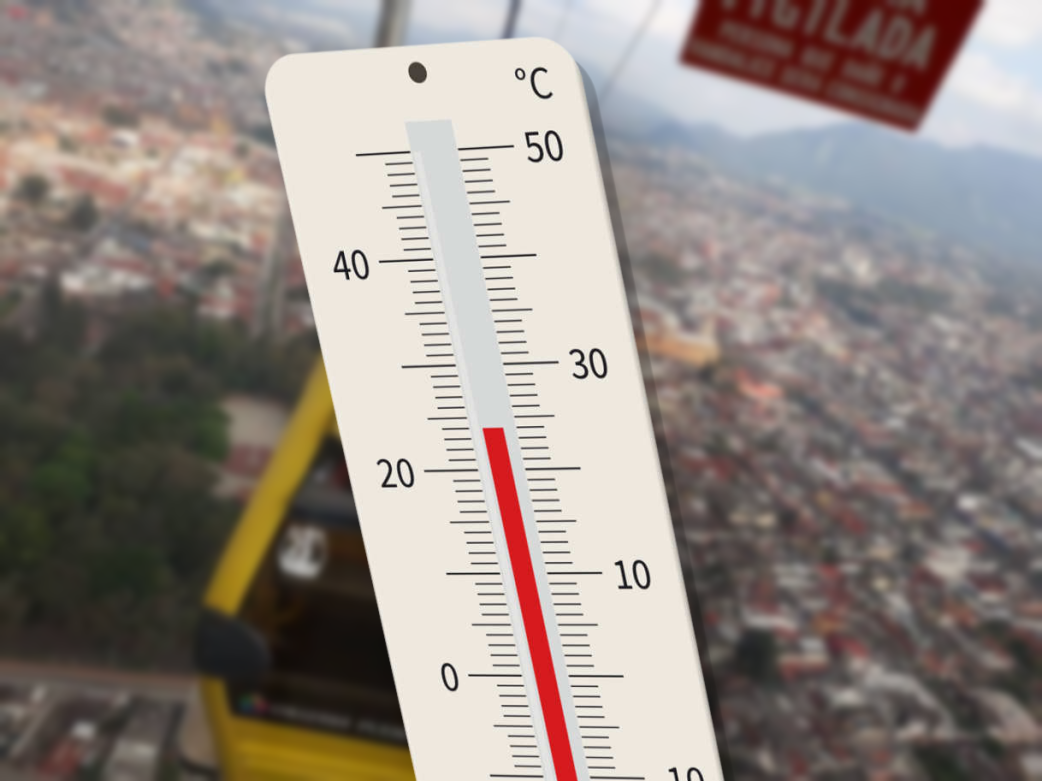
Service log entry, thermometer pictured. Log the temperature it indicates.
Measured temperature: 24 °C
